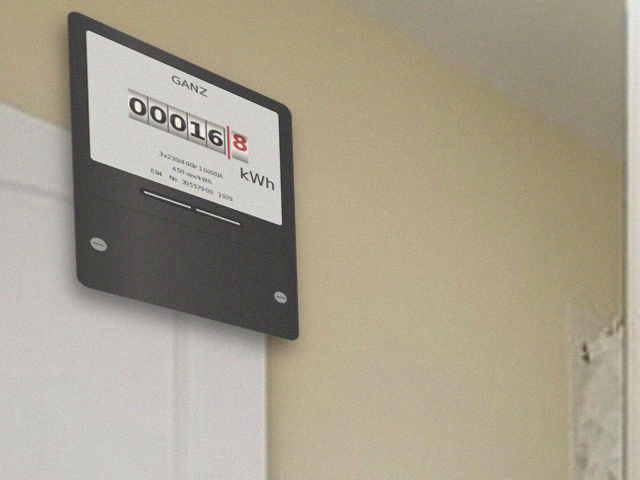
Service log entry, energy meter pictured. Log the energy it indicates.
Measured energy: 16.8 kWh
